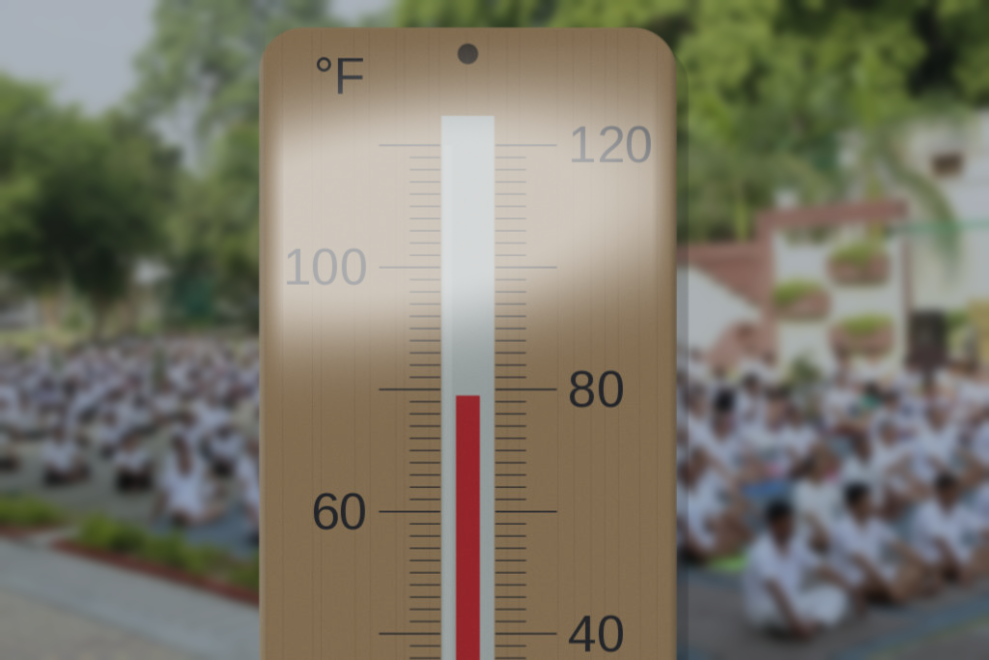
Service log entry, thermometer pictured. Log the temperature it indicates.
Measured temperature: 79 °F
